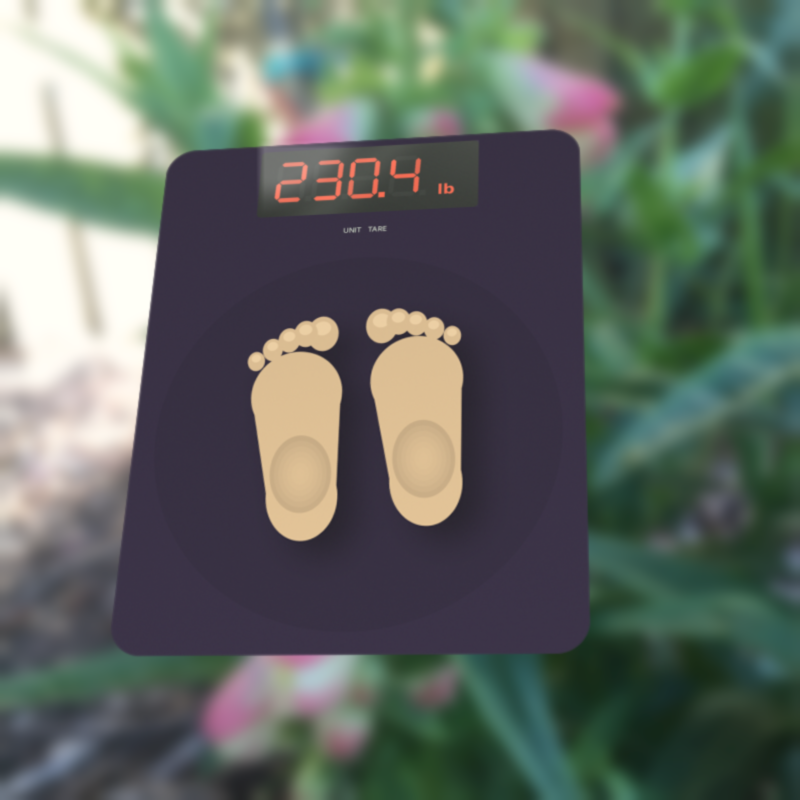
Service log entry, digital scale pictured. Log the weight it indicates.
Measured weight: 230.4 lb
